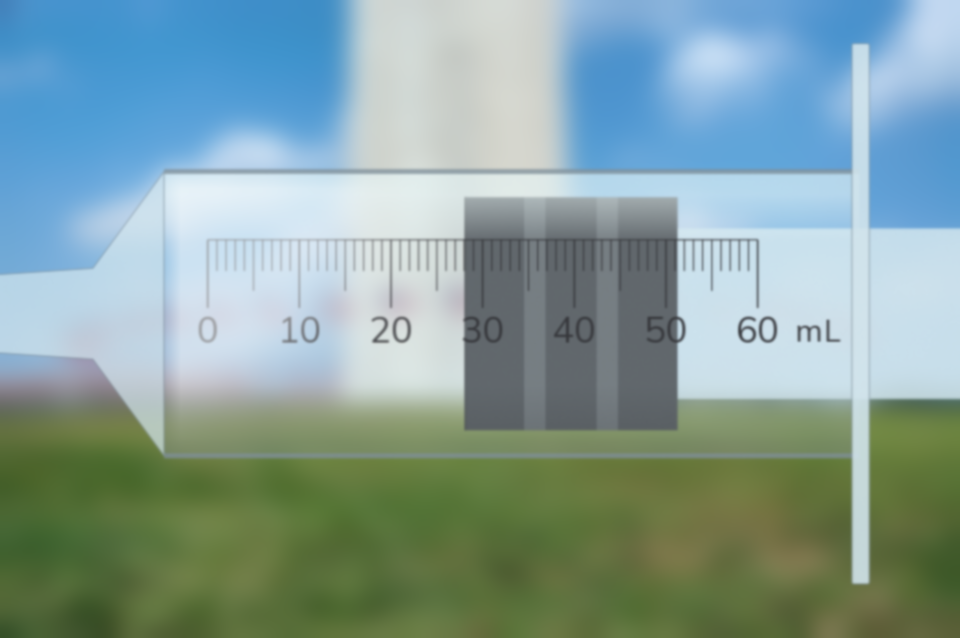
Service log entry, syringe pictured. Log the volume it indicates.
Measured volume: 28 mL
